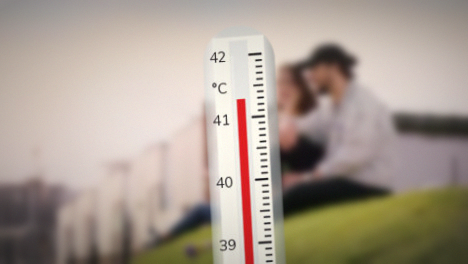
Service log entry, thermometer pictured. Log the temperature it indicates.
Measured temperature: 41.3 °C
